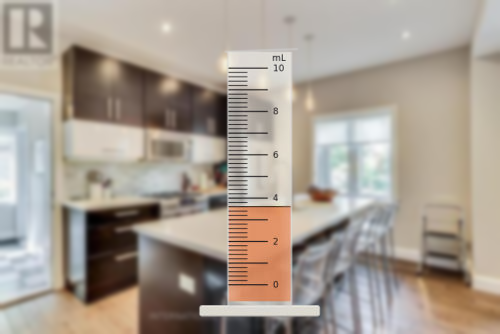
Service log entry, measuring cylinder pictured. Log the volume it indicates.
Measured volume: 3.6 mL
